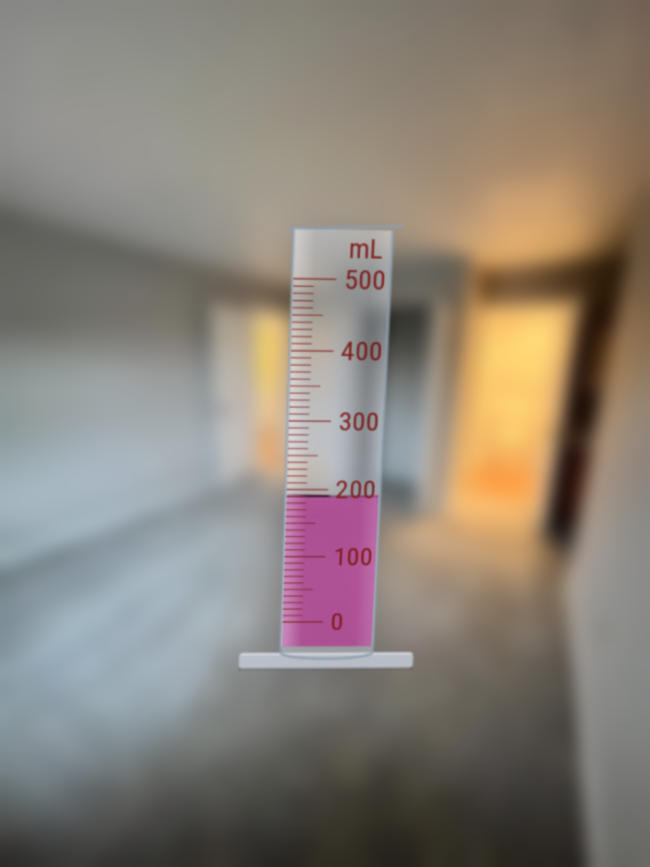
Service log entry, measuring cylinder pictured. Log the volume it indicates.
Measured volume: 190 mL
